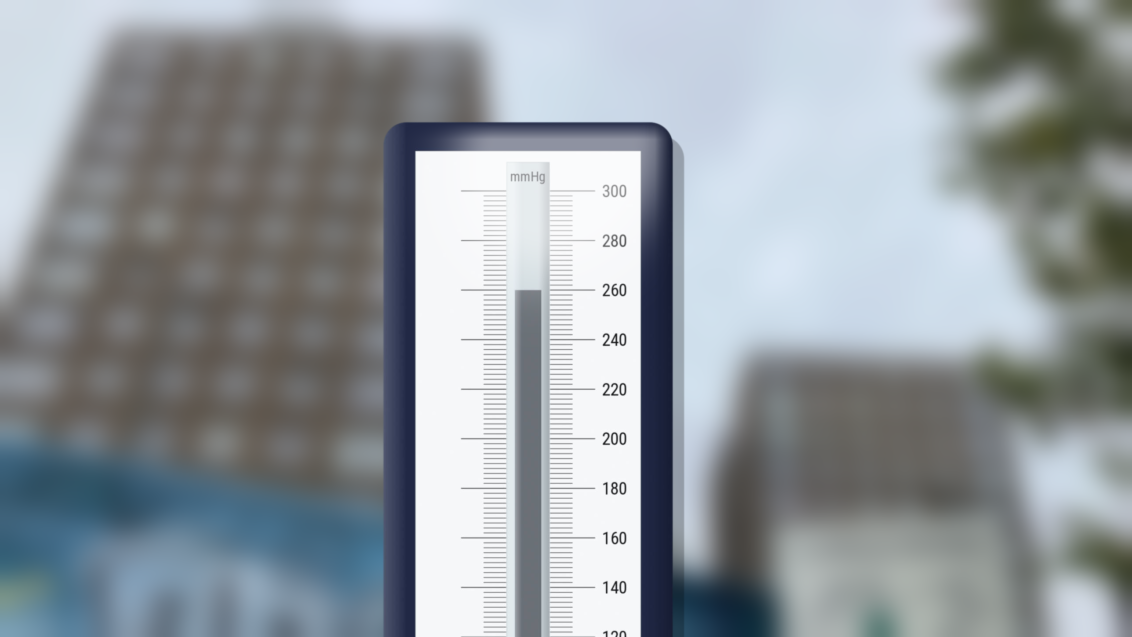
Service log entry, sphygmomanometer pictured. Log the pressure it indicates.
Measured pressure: 260 mmHg
